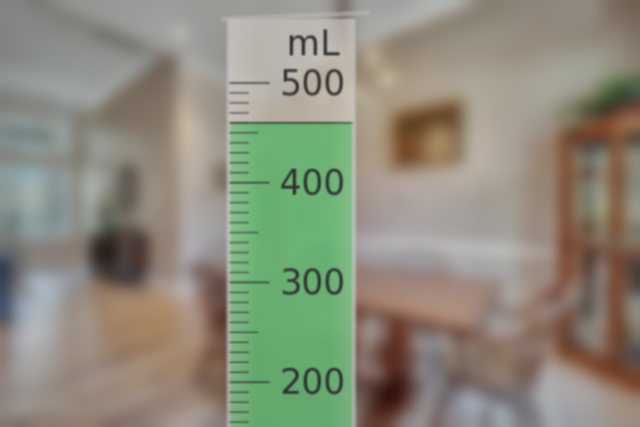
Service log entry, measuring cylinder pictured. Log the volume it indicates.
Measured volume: 460 mL
